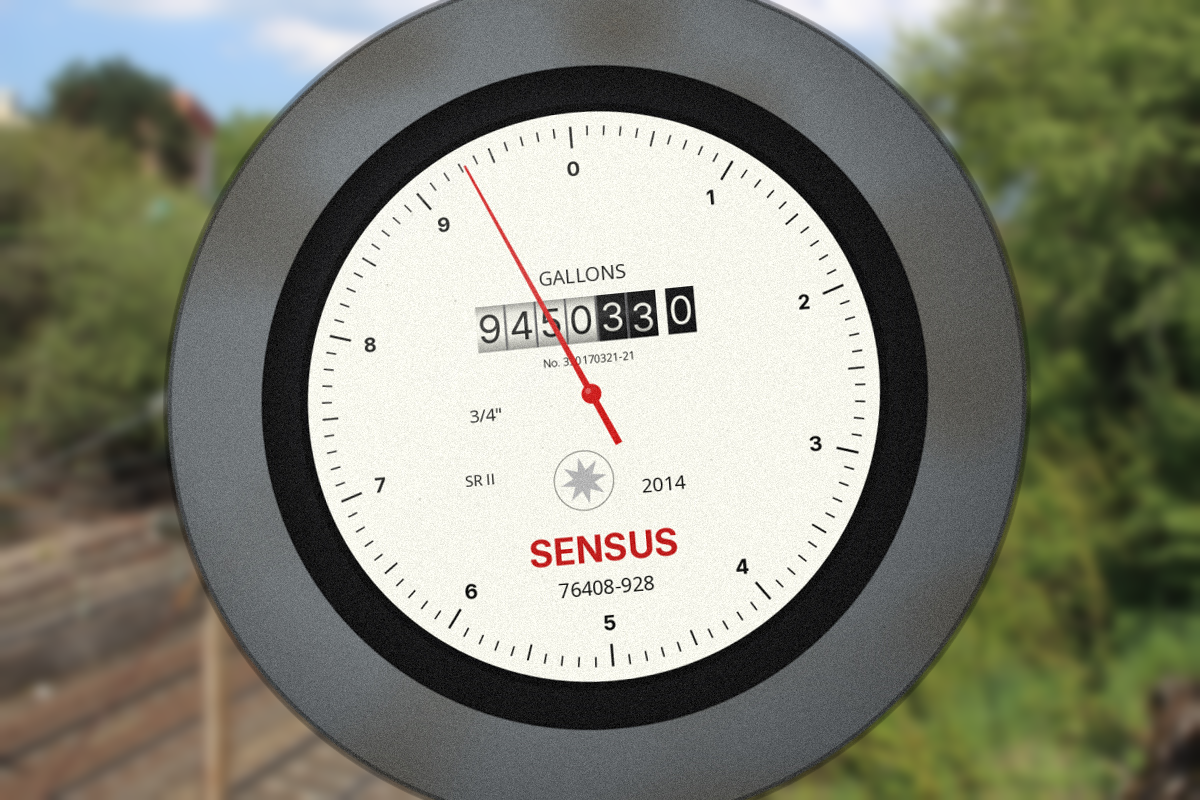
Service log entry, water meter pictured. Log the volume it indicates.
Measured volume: 9450329.3 gal
